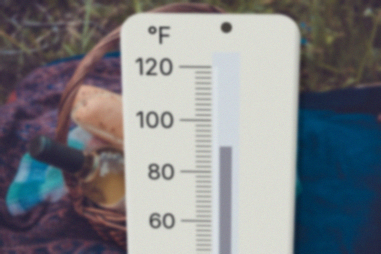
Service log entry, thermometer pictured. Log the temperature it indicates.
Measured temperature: 90 °F
